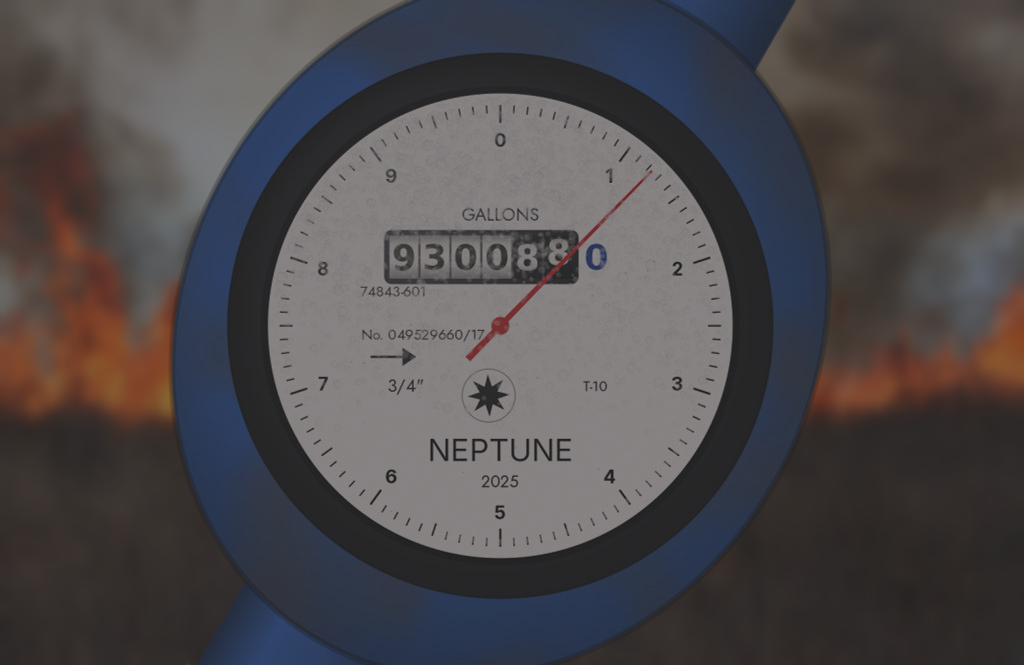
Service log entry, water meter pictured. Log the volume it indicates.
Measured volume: 9300881.2 gal
